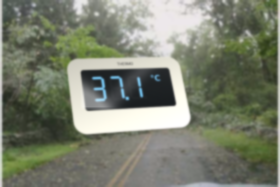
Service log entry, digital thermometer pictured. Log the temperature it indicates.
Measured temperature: 37.1 °C
